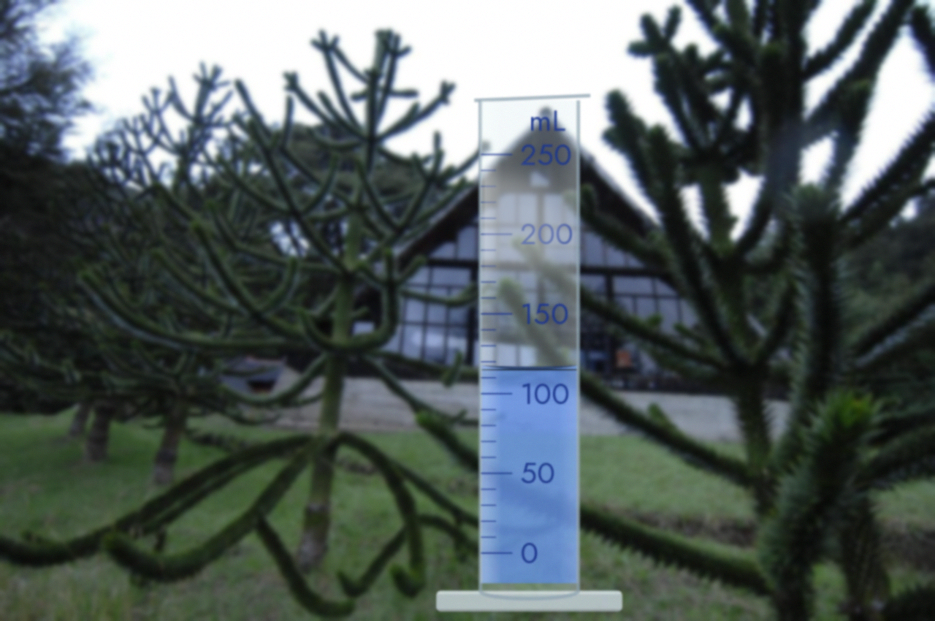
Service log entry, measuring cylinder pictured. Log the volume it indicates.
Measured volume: 115 mL
